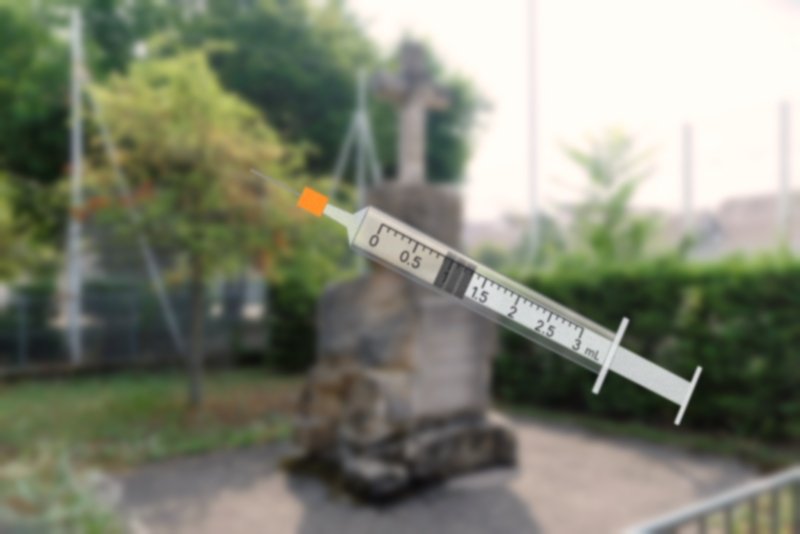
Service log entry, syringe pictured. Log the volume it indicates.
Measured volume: 0.9 mL
